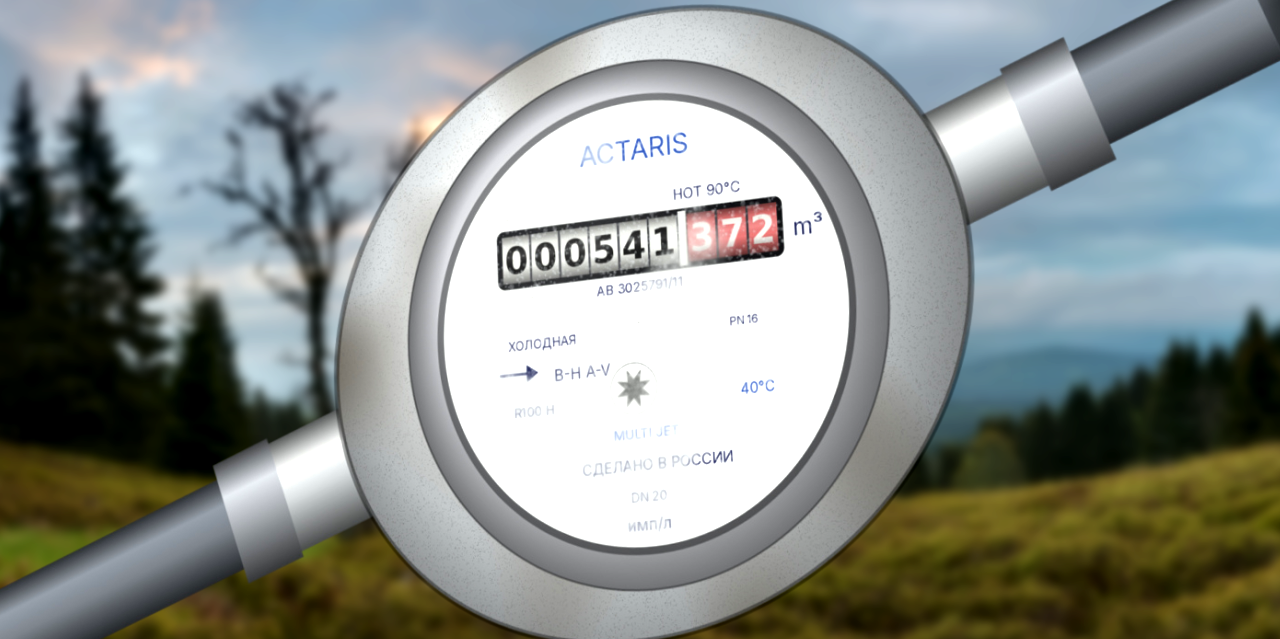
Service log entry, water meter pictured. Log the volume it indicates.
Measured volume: 541.372 m³
